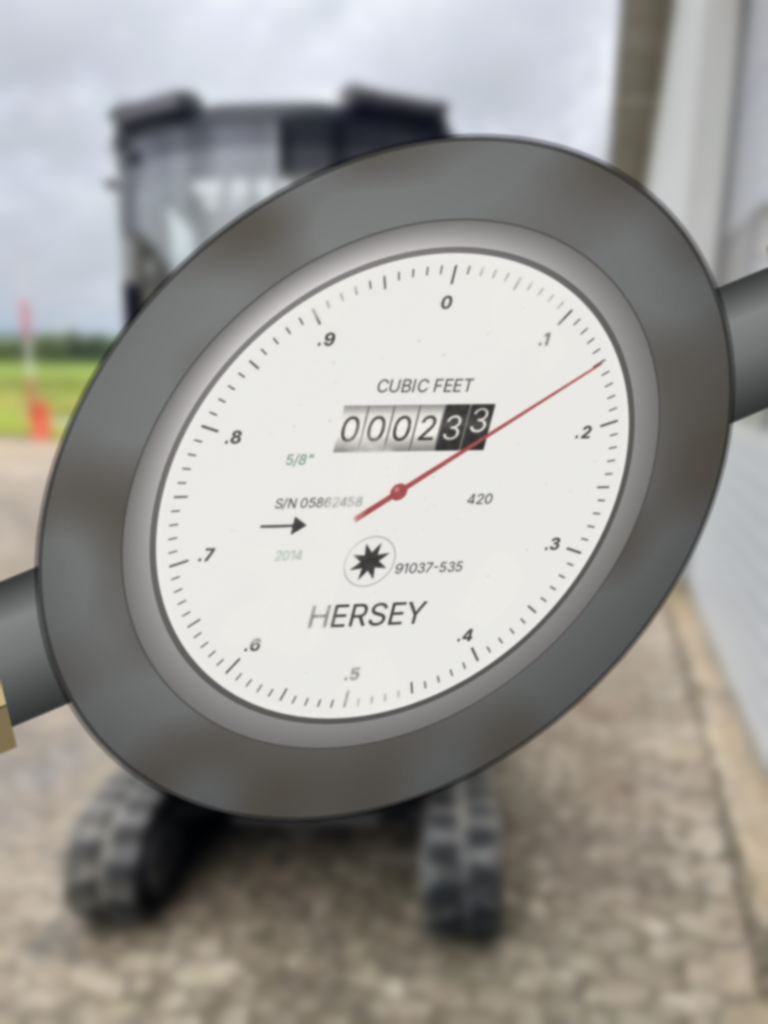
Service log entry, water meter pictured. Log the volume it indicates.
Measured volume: 233.15 ft³
